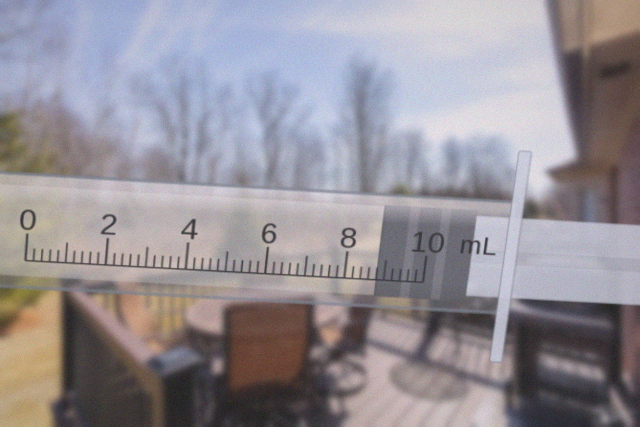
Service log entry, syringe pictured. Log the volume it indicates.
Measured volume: 8.8 mL
